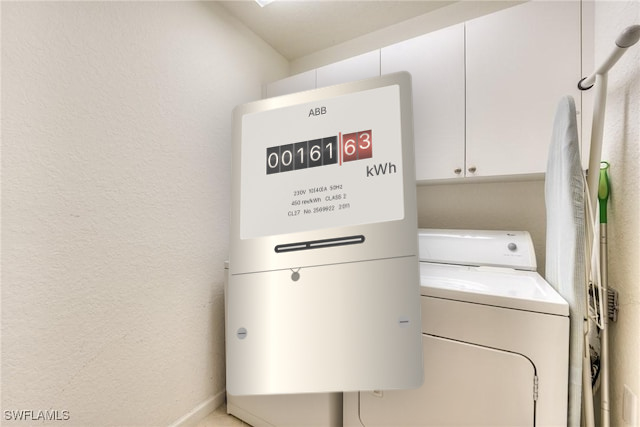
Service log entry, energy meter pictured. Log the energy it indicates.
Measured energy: 161.63 kWh
